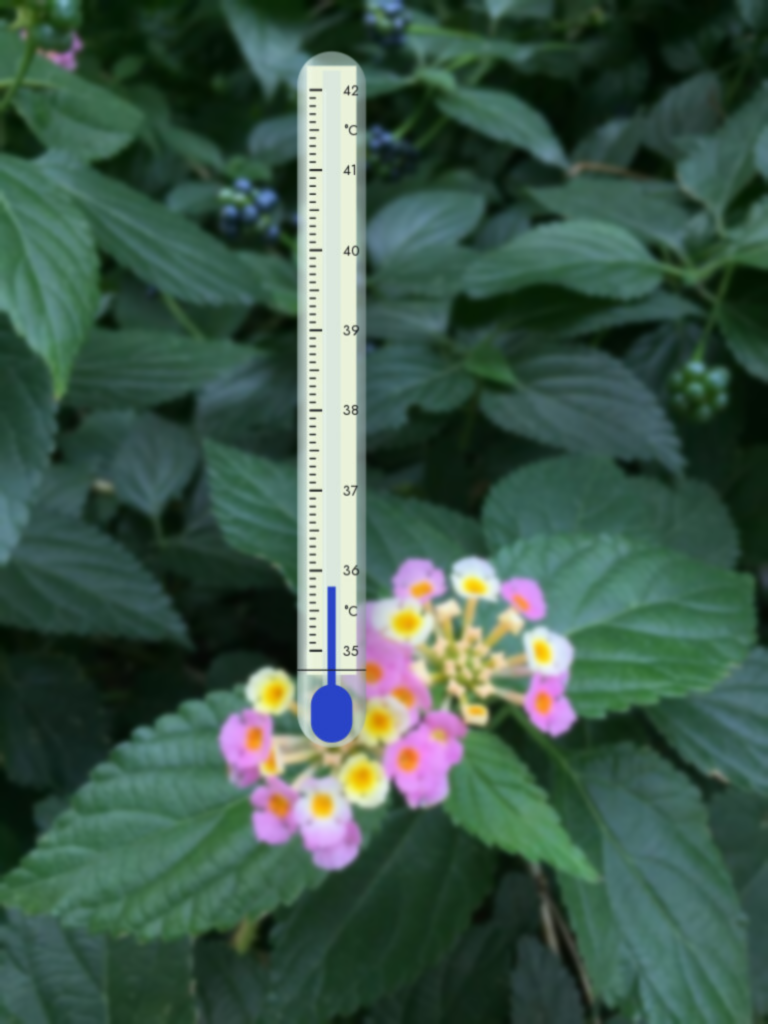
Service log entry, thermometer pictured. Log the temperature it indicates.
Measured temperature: 35.8 °C
